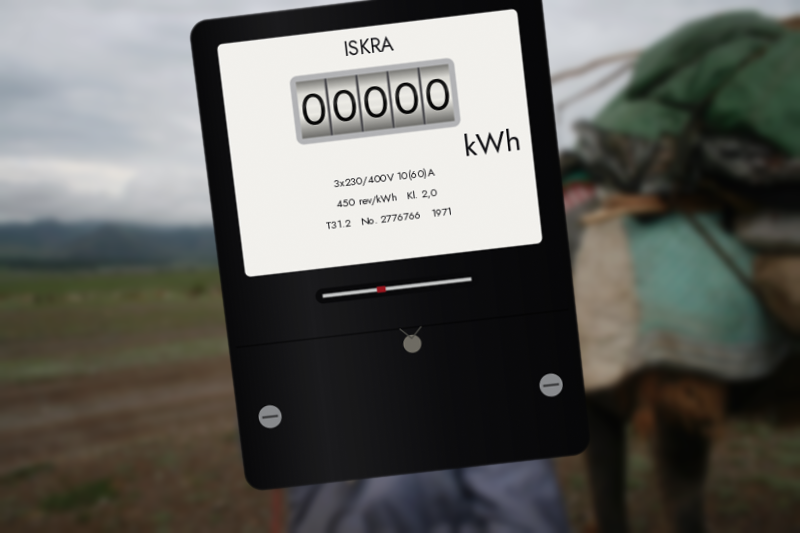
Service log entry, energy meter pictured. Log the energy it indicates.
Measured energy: 0 kWh
